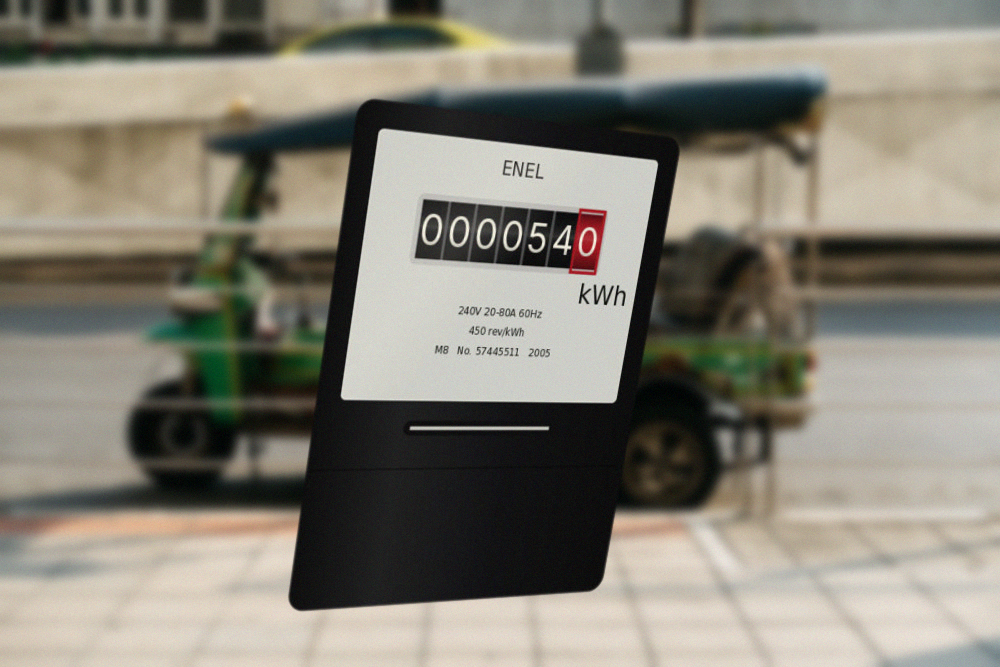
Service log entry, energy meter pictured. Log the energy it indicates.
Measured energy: 54.0 kWh
